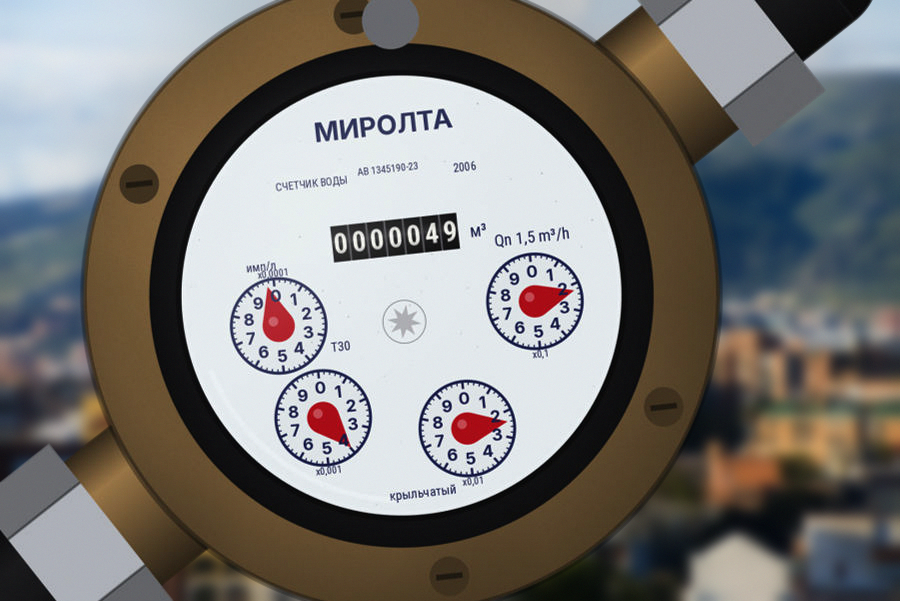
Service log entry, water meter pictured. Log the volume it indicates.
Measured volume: 49.2239 m³
